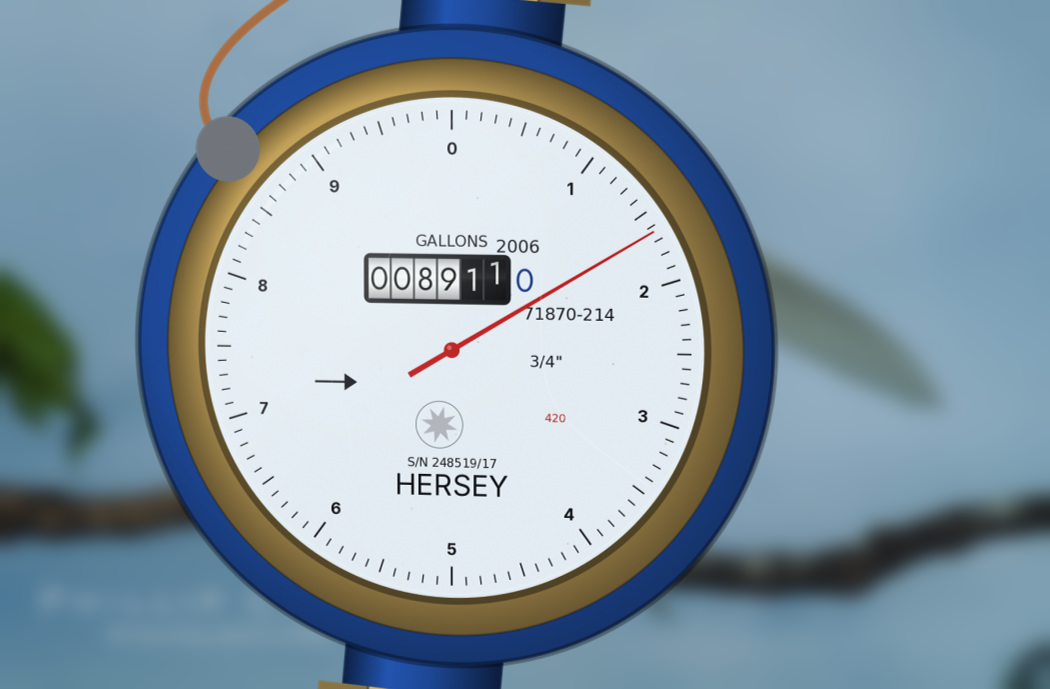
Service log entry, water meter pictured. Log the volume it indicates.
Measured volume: 89111.6 gal
